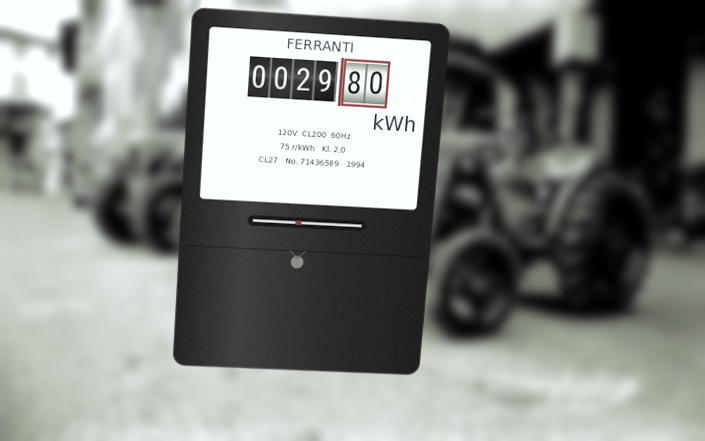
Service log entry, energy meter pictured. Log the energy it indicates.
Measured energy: 29.80 kWh
